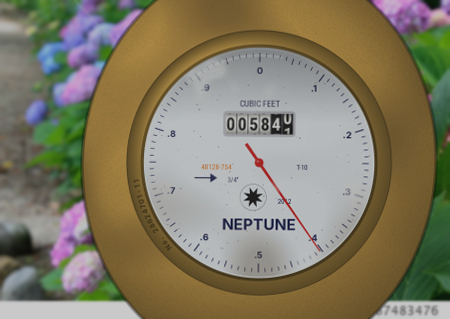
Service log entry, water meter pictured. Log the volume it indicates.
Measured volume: 5840.40 ft³
